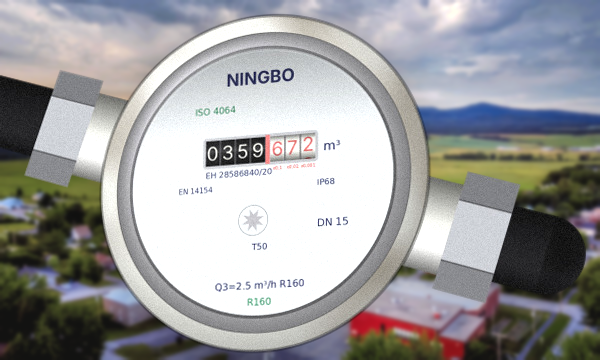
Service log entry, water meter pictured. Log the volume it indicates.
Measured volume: 359.672 m³
